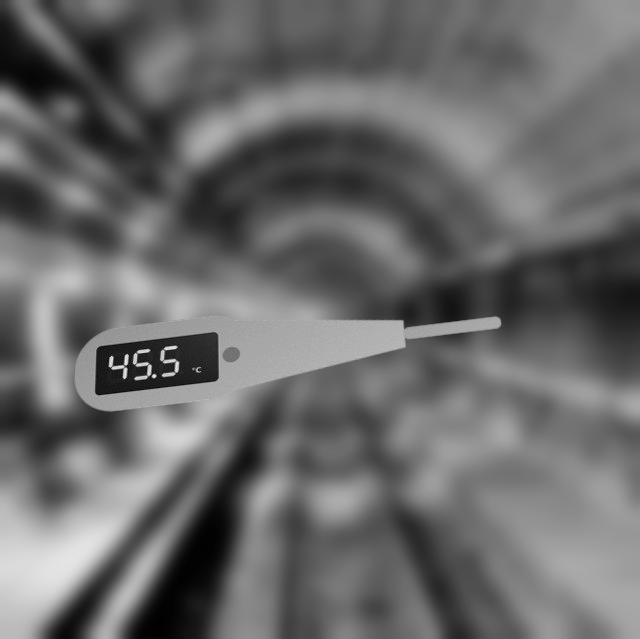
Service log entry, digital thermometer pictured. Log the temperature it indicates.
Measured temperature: 45.5 °C
